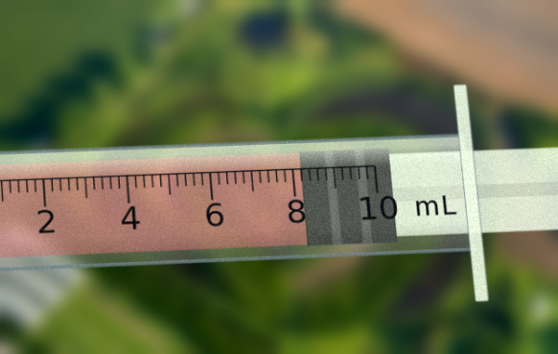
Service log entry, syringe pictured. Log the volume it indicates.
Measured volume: 8.2 mL
